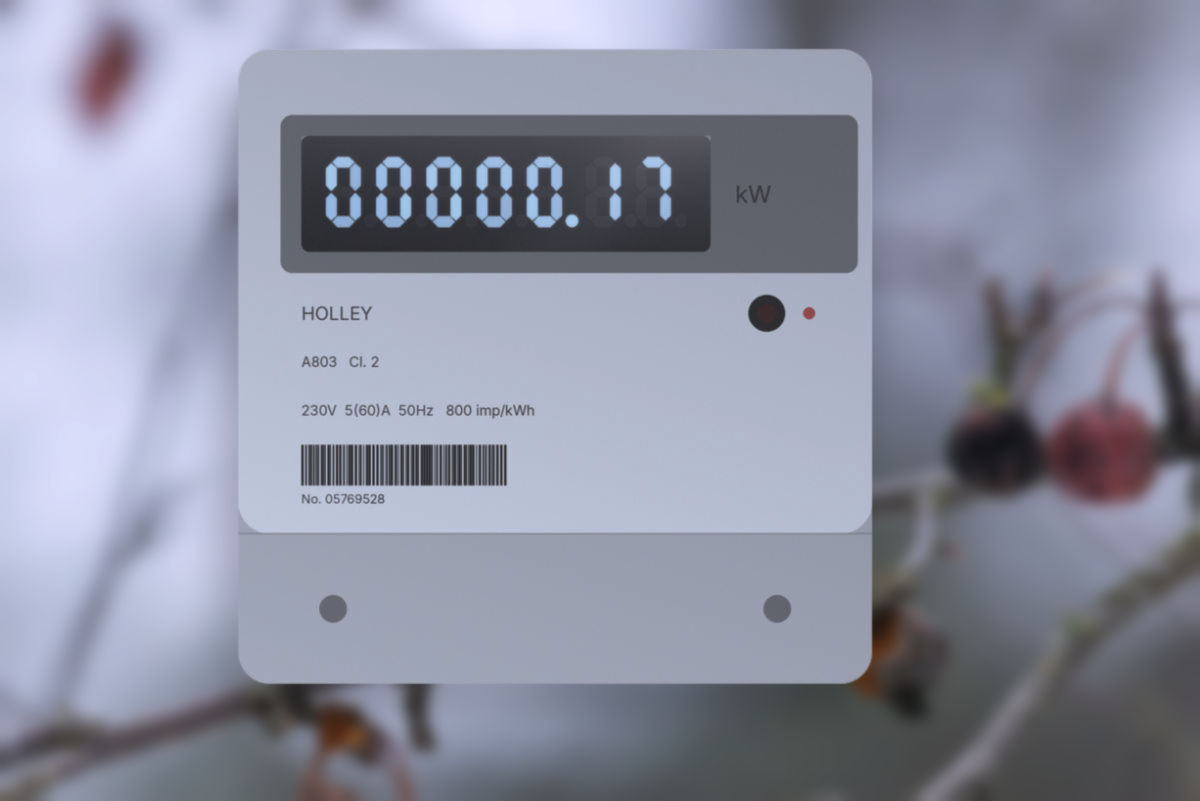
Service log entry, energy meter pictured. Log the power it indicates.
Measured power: 0.17 kW
